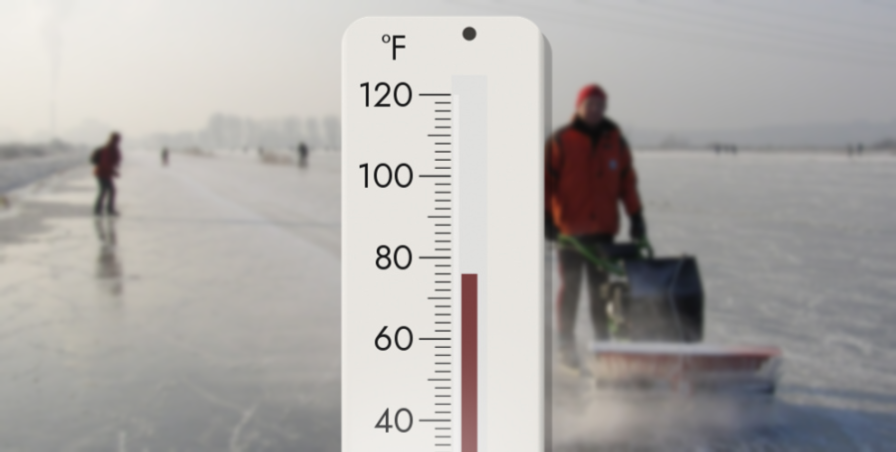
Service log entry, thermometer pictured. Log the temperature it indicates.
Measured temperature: 76 °F
